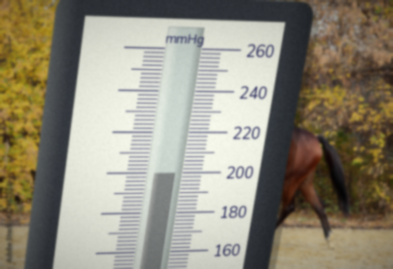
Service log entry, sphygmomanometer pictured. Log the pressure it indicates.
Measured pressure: 200 mmHg
